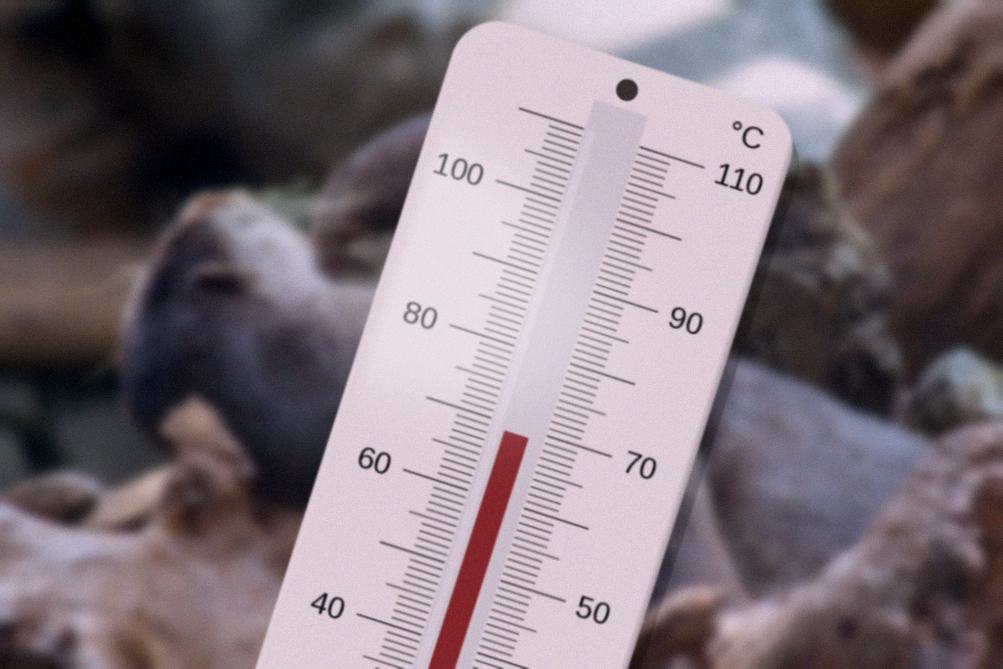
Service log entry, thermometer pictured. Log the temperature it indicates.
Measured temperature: 69 °C
